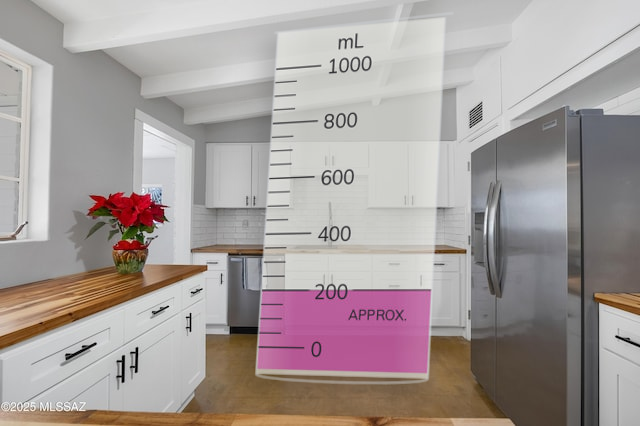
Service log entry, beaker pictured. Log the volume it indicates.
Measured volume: 200 mL
